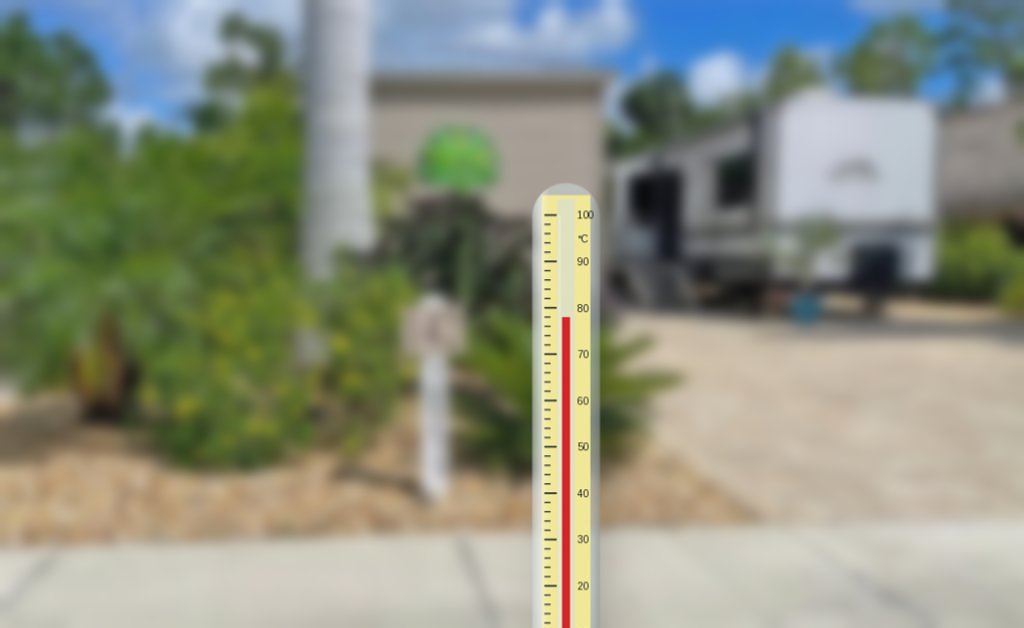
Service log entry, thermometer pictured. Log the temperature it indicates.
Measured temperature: 78 °C
